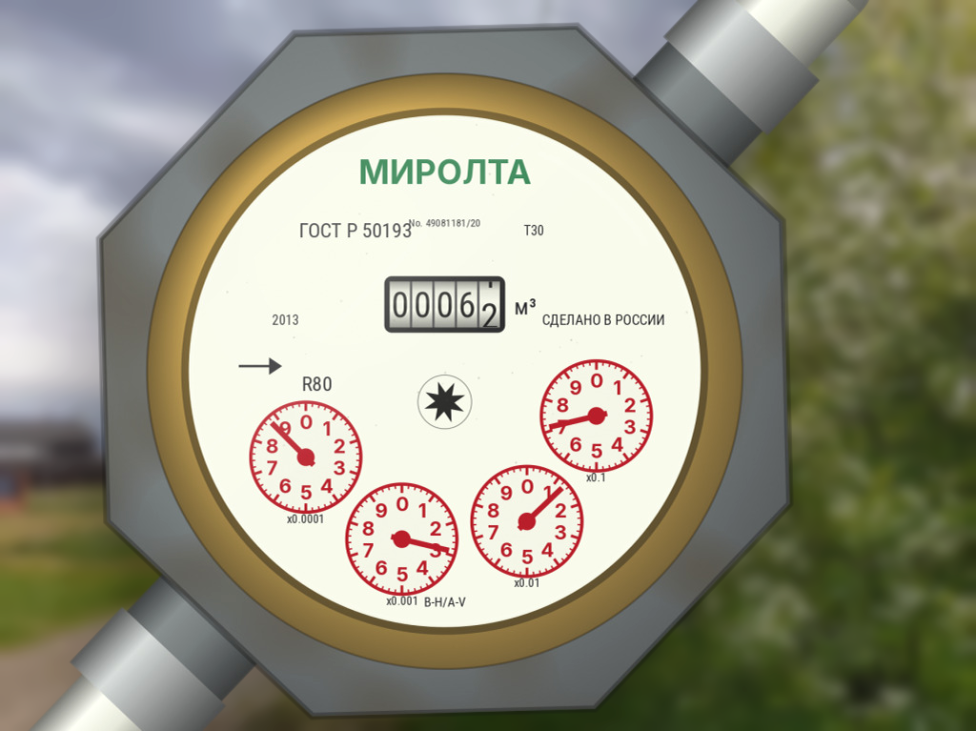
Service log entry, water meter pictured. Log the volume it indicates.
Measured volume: 61.7128 m³
